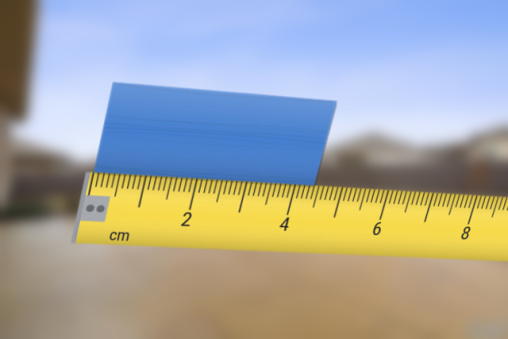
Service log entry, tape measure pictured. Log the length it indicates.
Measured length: 4.4 cm
